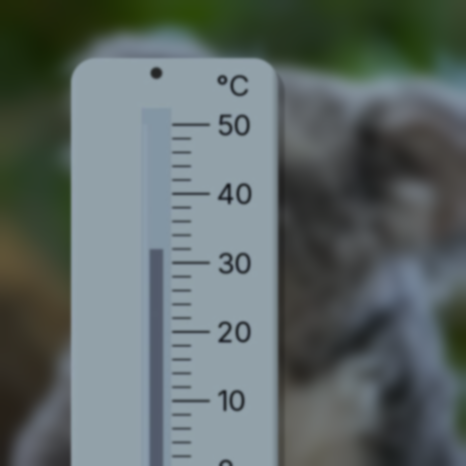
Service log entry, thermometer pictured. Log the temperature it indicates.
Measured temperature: 32 °C
